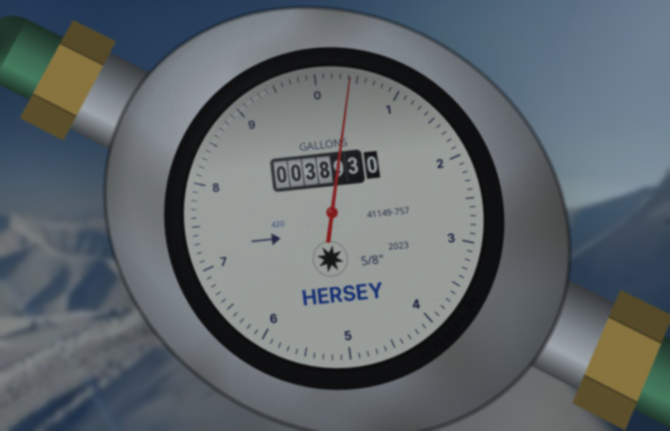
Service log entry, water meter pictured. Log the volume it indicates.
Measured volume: 38930.4 gal
